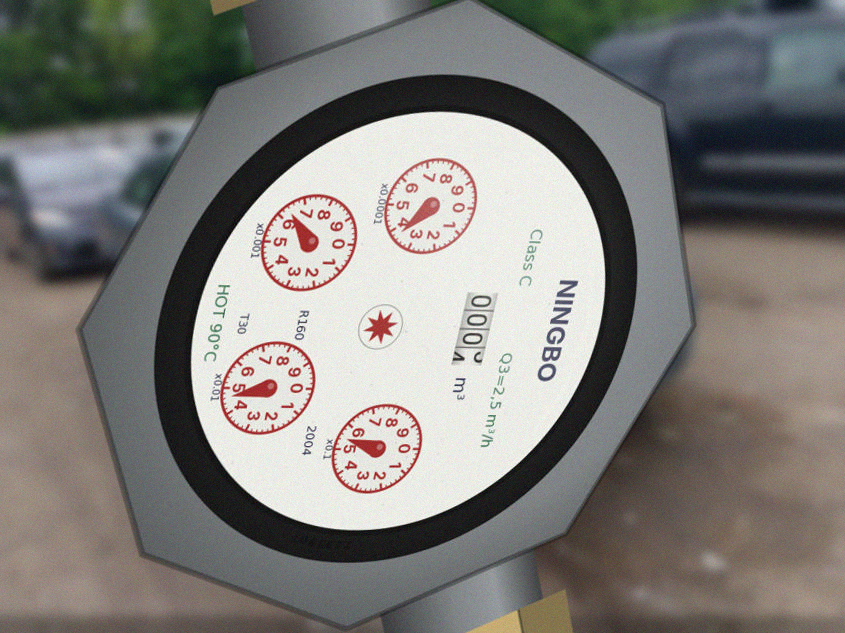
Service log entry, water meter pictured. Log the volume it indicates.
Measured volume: 3.5463 m³
